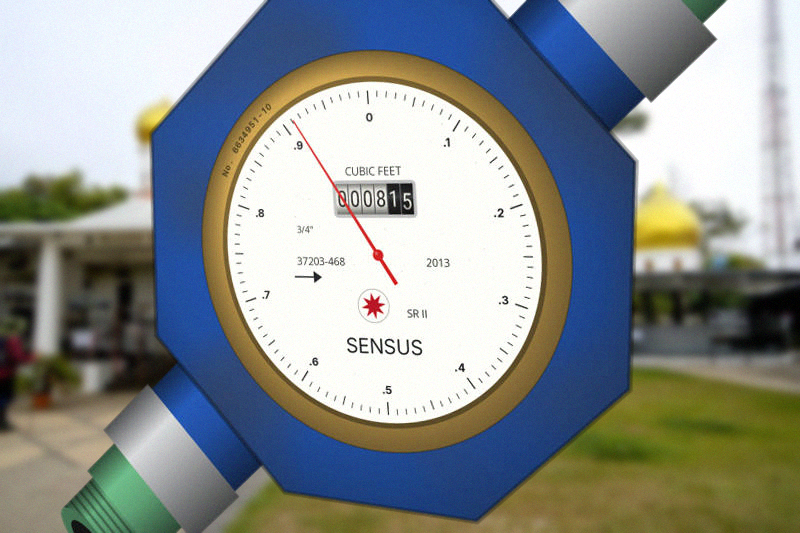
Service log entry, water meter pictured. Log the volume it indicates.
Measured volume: 814.91 ft³
